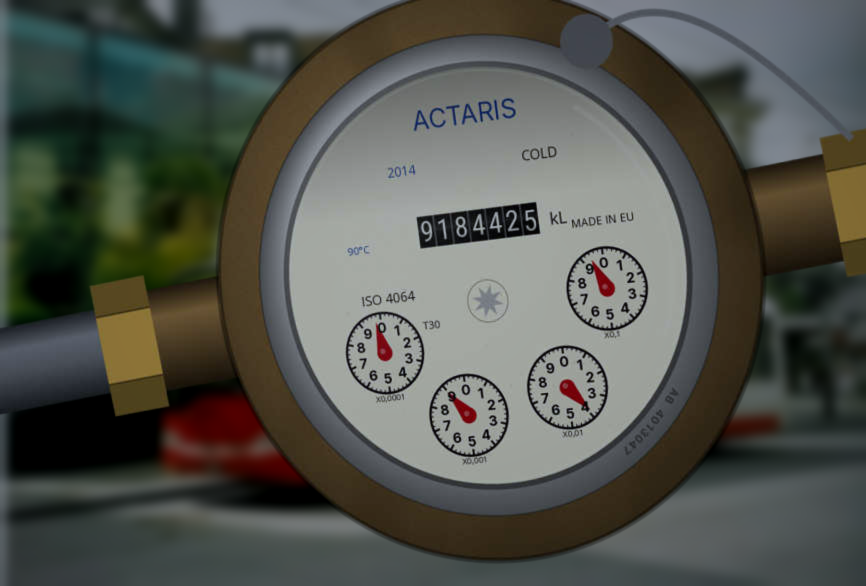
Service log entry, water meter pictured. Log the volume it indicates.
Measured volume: 9184424.9389 kL
